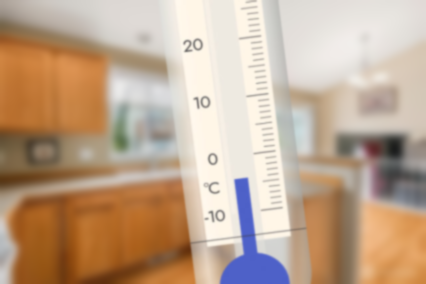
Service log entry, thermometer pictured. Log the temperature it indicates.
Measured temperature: -4 °C
